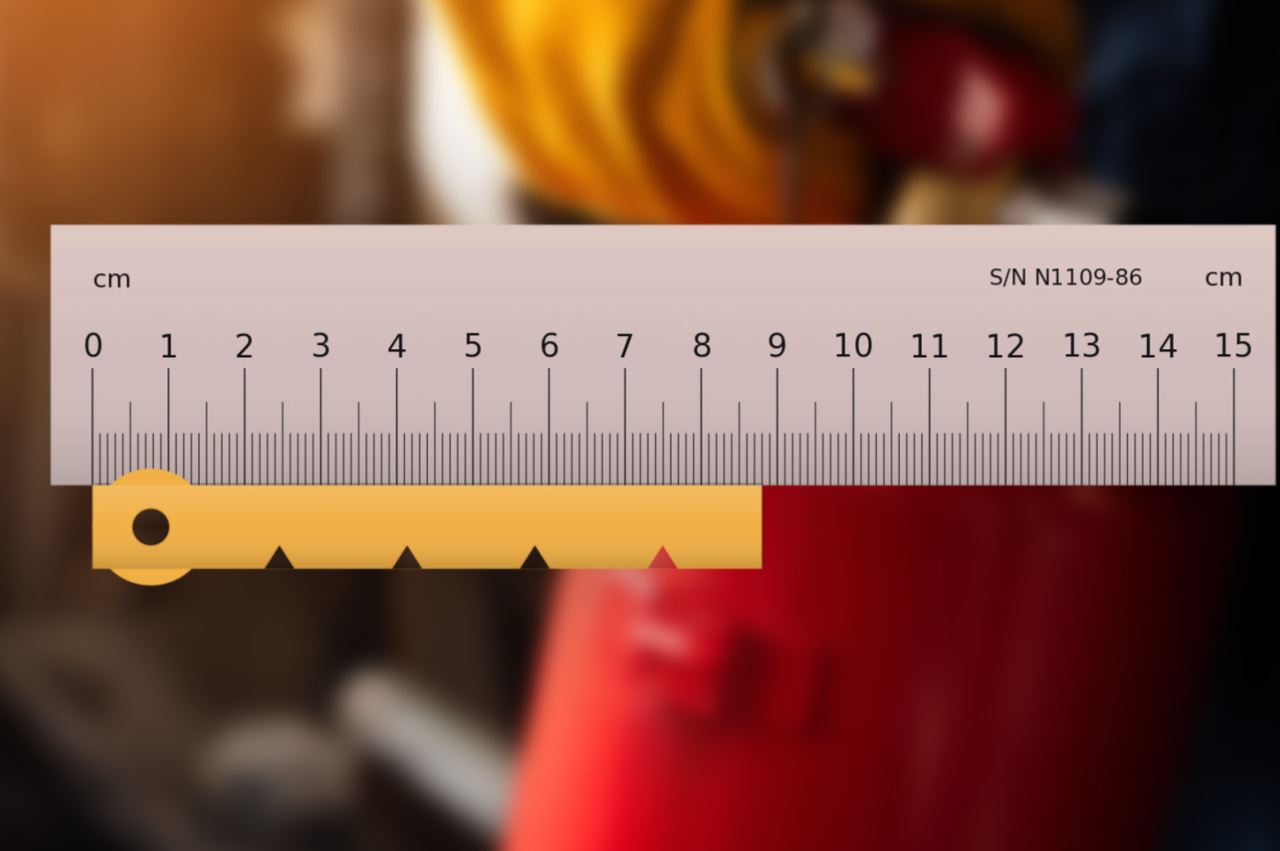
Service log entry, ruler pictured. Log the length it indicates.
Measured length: 8.8 cm
